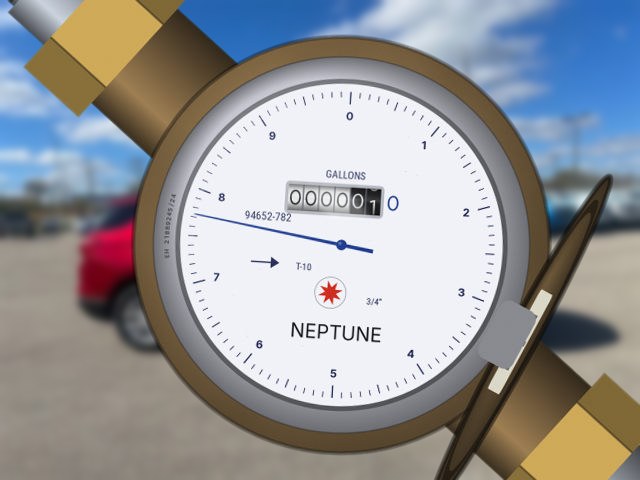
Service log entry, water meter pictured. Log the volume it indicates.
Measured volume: 7.7 gal
